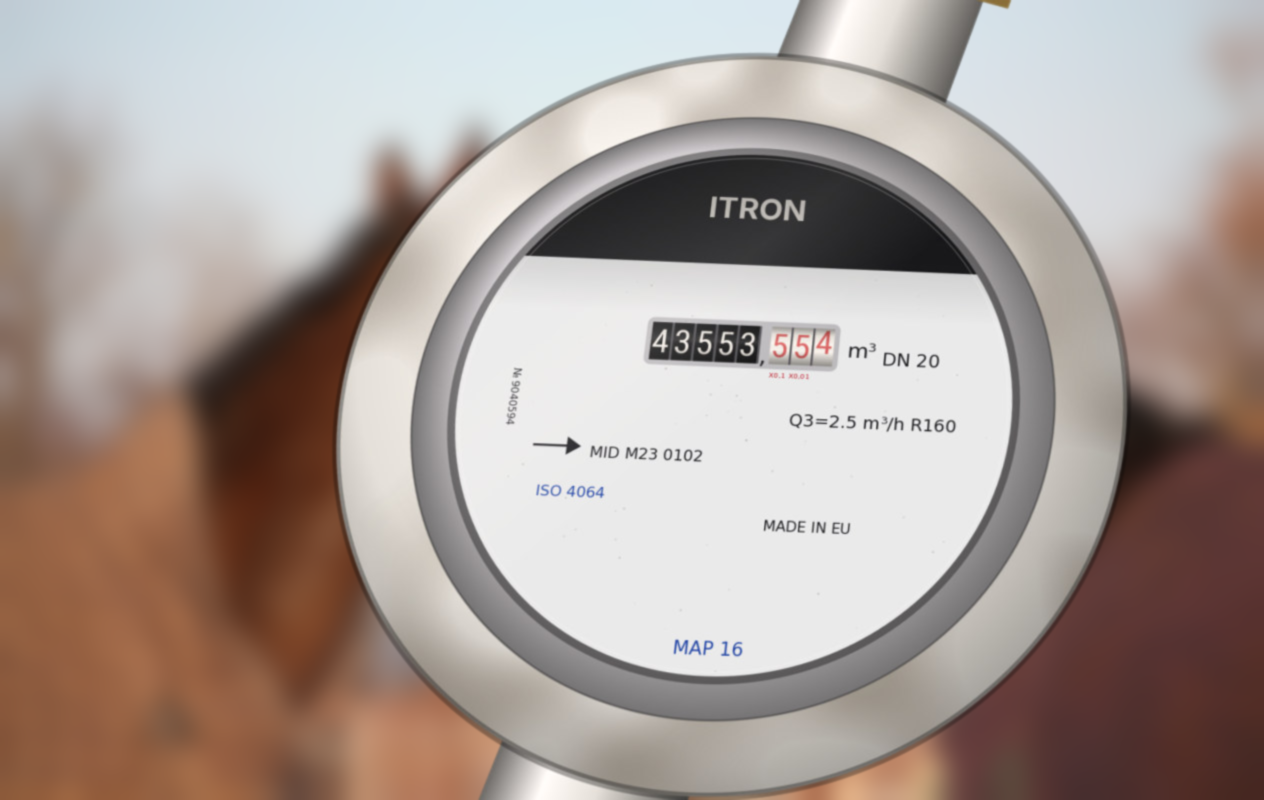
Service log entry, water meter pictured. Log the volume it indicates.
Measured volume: 43553.554 m³
